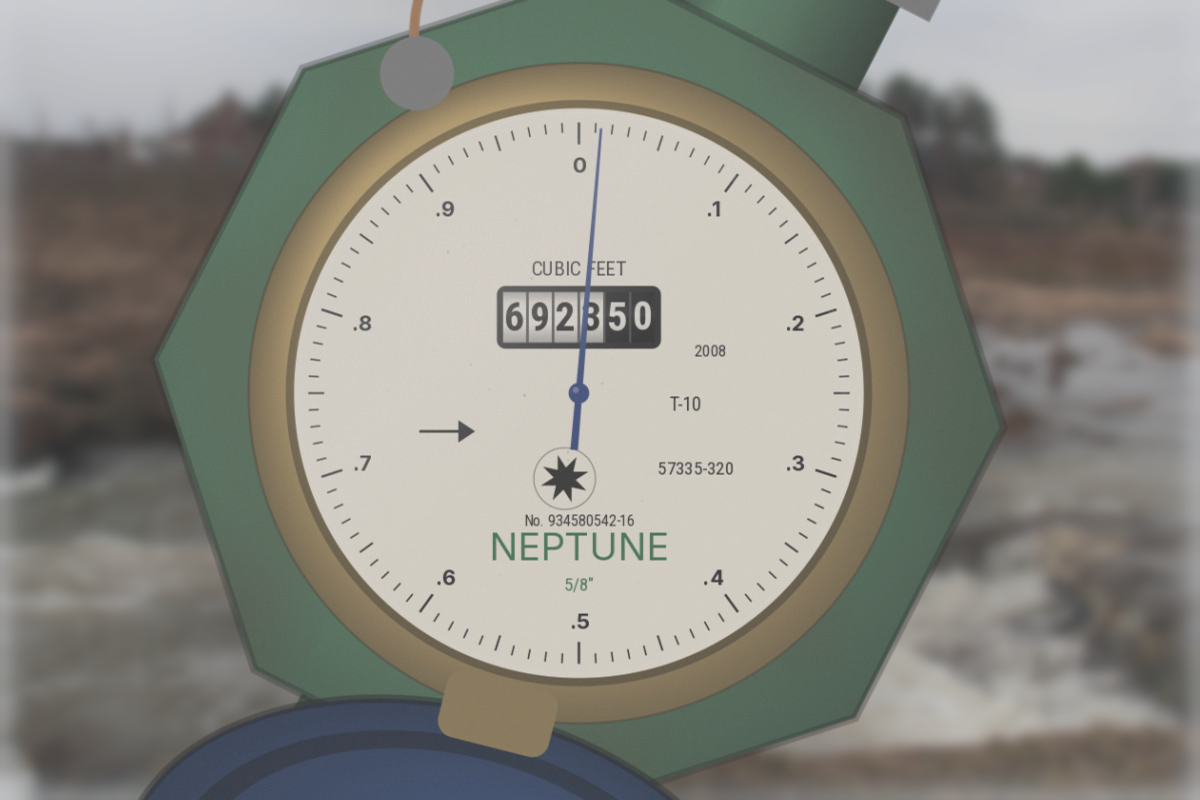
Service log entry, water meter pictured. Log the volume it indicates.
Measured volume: 692350.01 ft³
